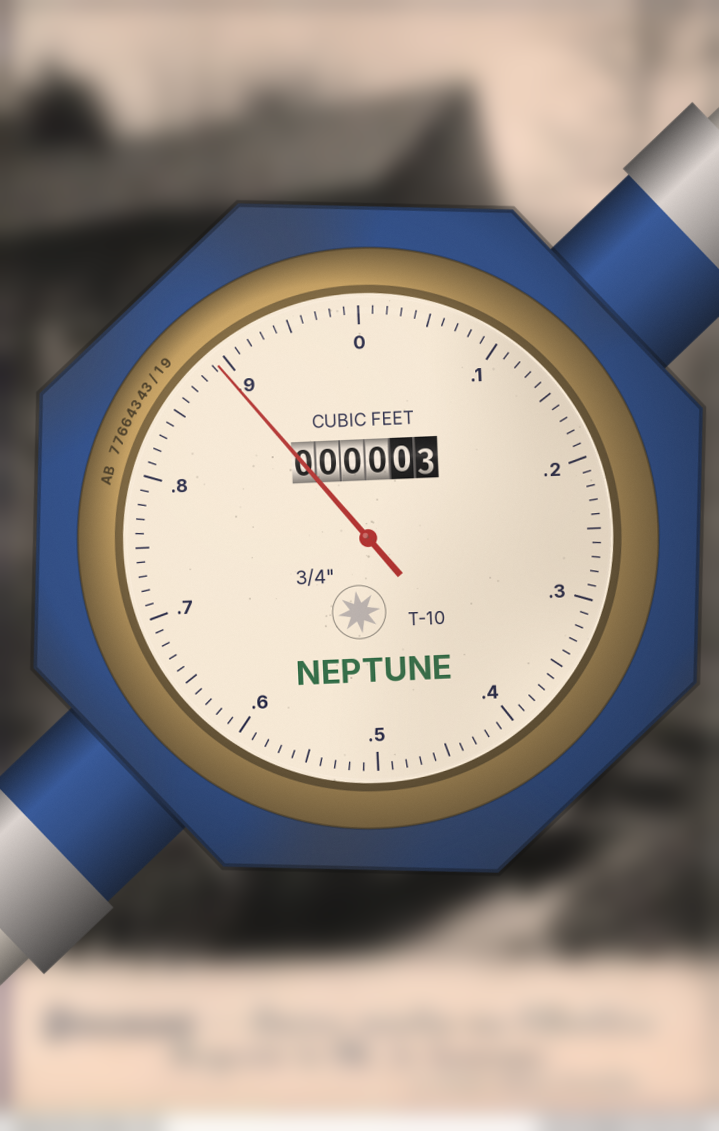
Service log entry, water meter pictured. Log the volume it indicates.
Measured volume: 2.89 ft³
